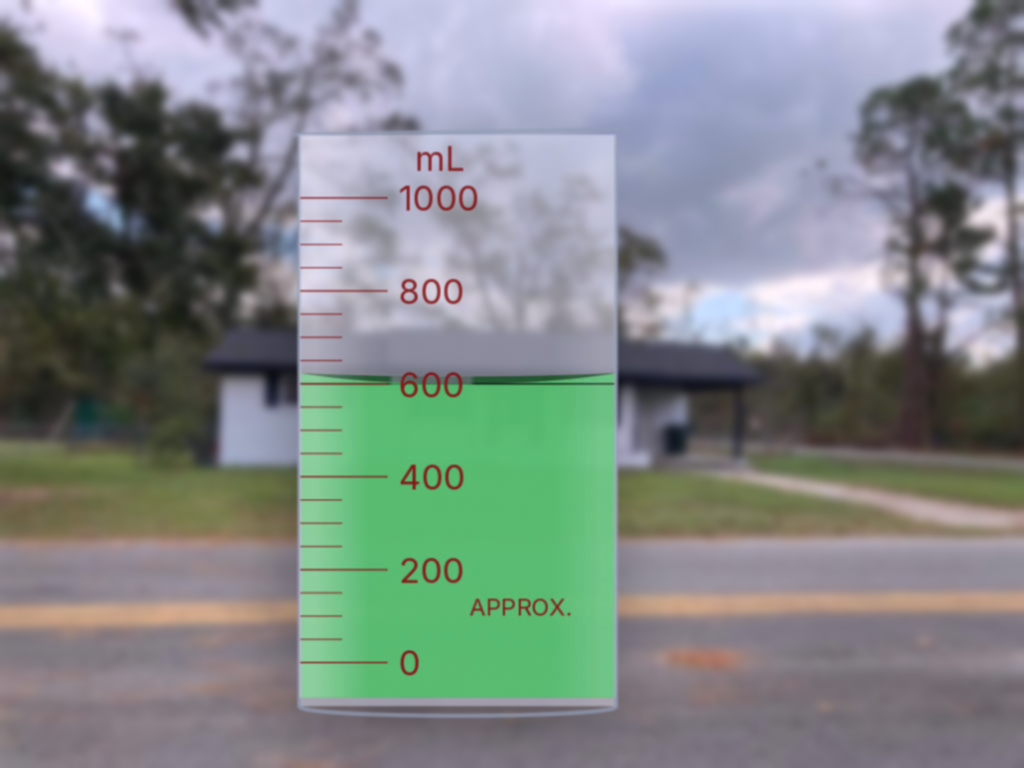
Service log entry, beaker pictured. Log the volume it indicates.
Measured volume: 600 mL
